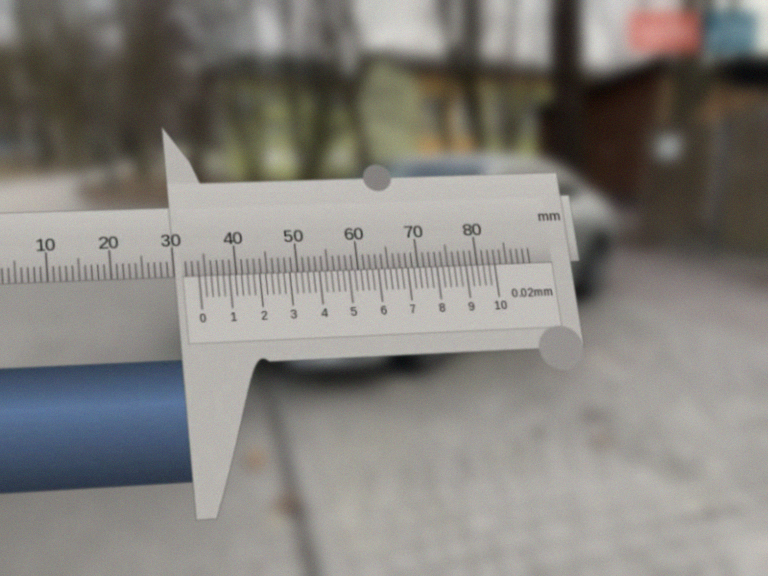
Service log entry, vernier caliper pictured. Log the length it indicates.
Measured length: 34.0 mm
